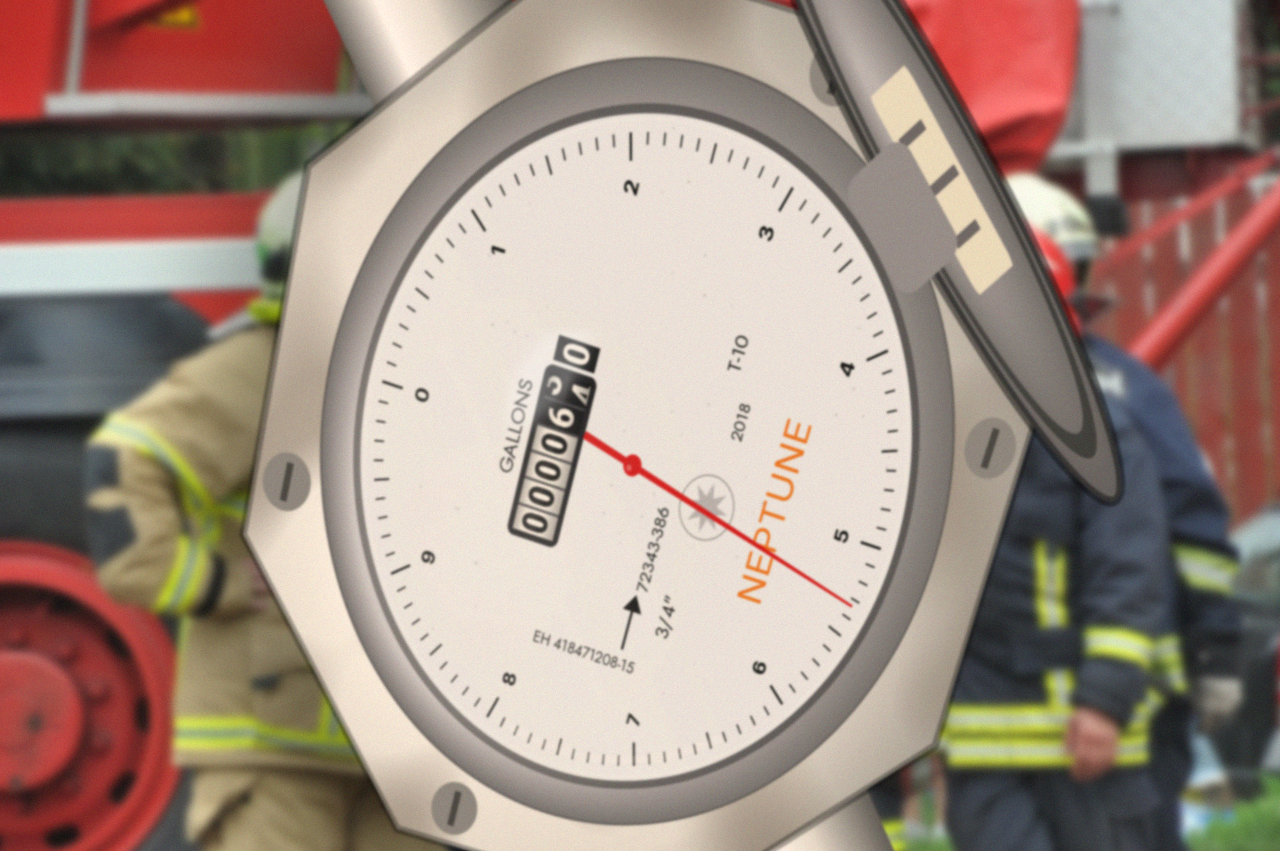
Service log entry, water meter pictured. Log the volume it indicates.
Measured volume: 635.3 gal
